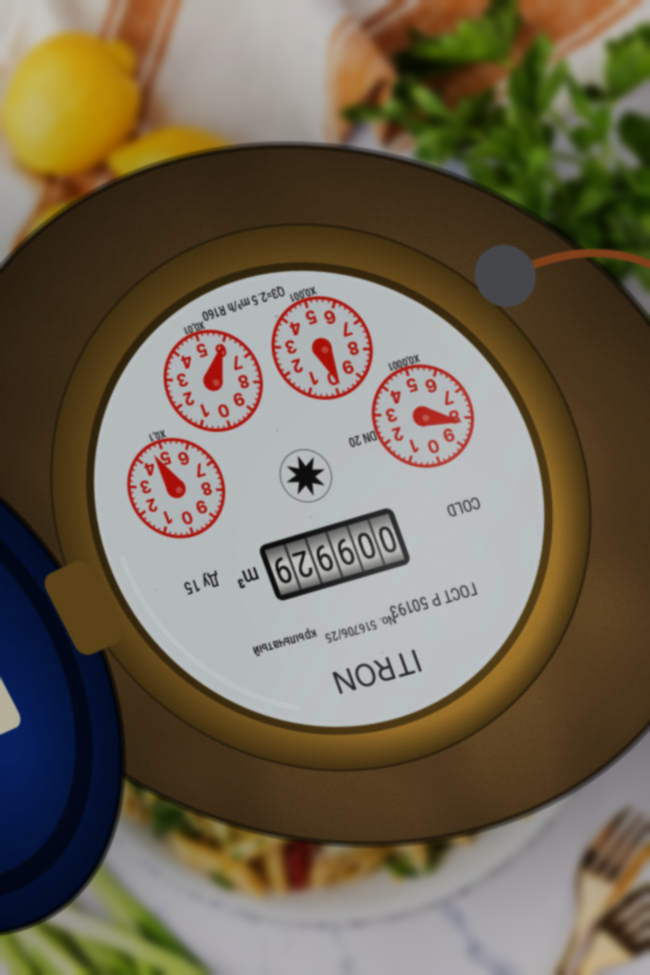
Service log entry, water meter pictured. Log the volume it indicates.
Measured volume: 9929.4598 m³
